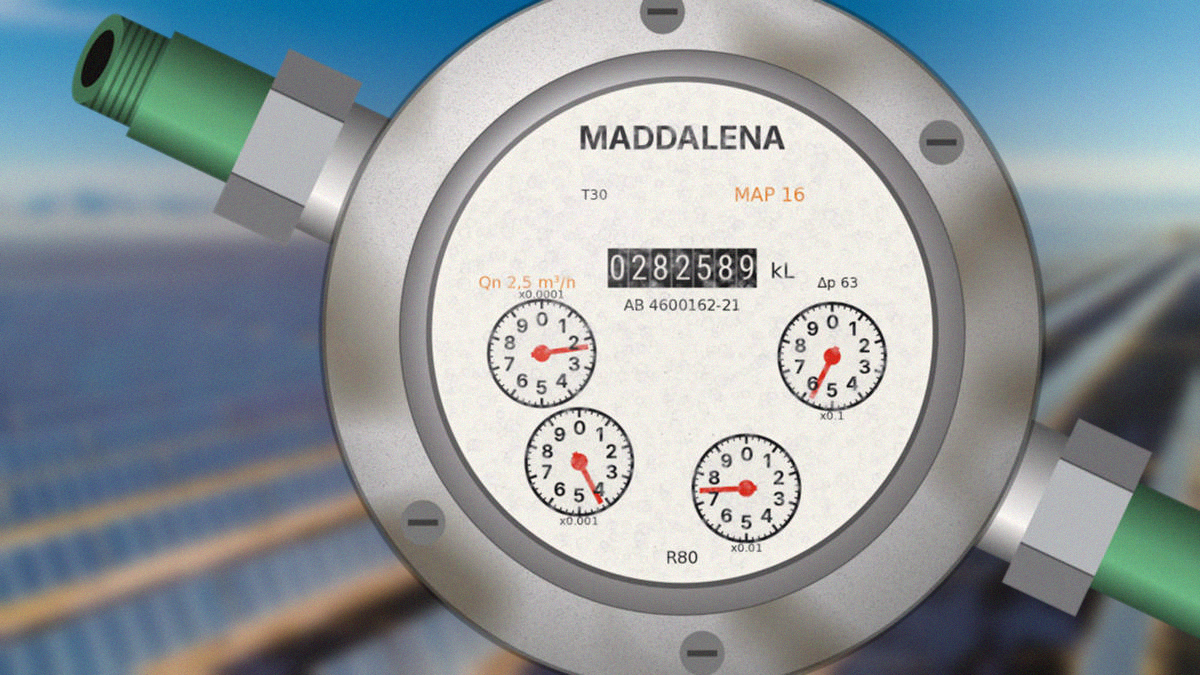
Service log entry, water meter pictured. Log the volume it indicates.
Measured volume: 282589.5742 kL
